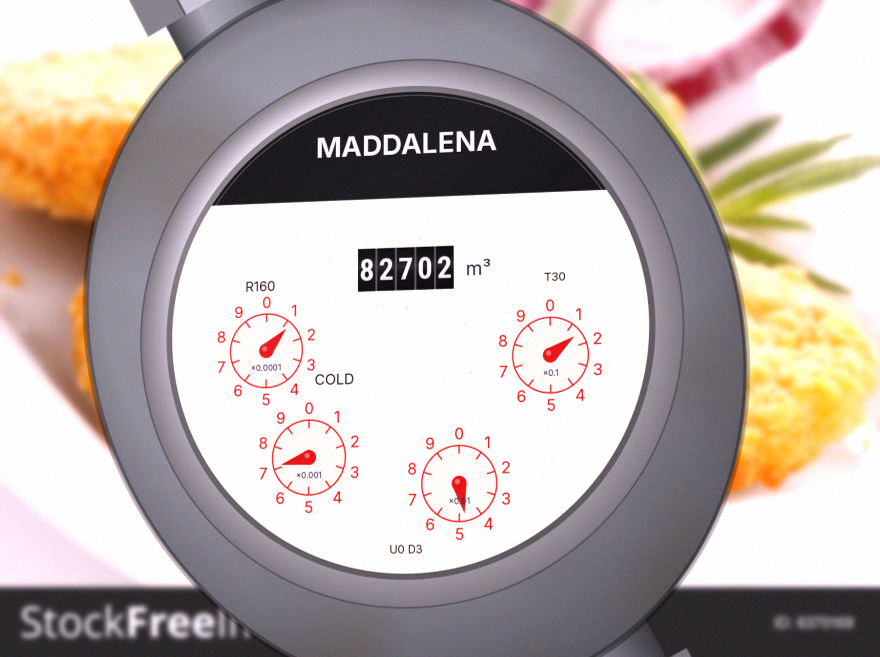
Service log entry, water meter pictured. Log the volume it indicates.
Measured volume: 82702.1471 m³
